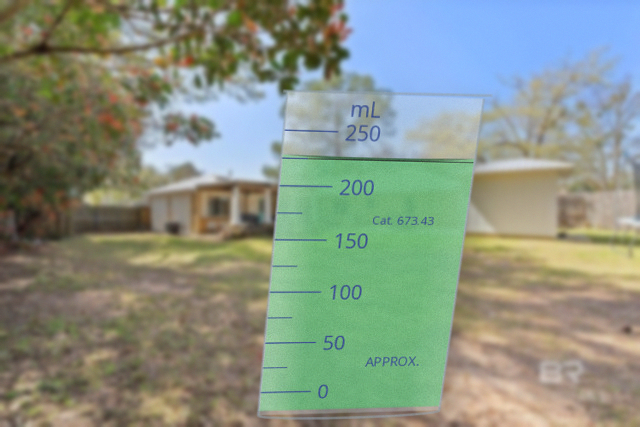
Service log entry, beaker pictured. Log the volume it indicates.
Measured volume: 225 mL
